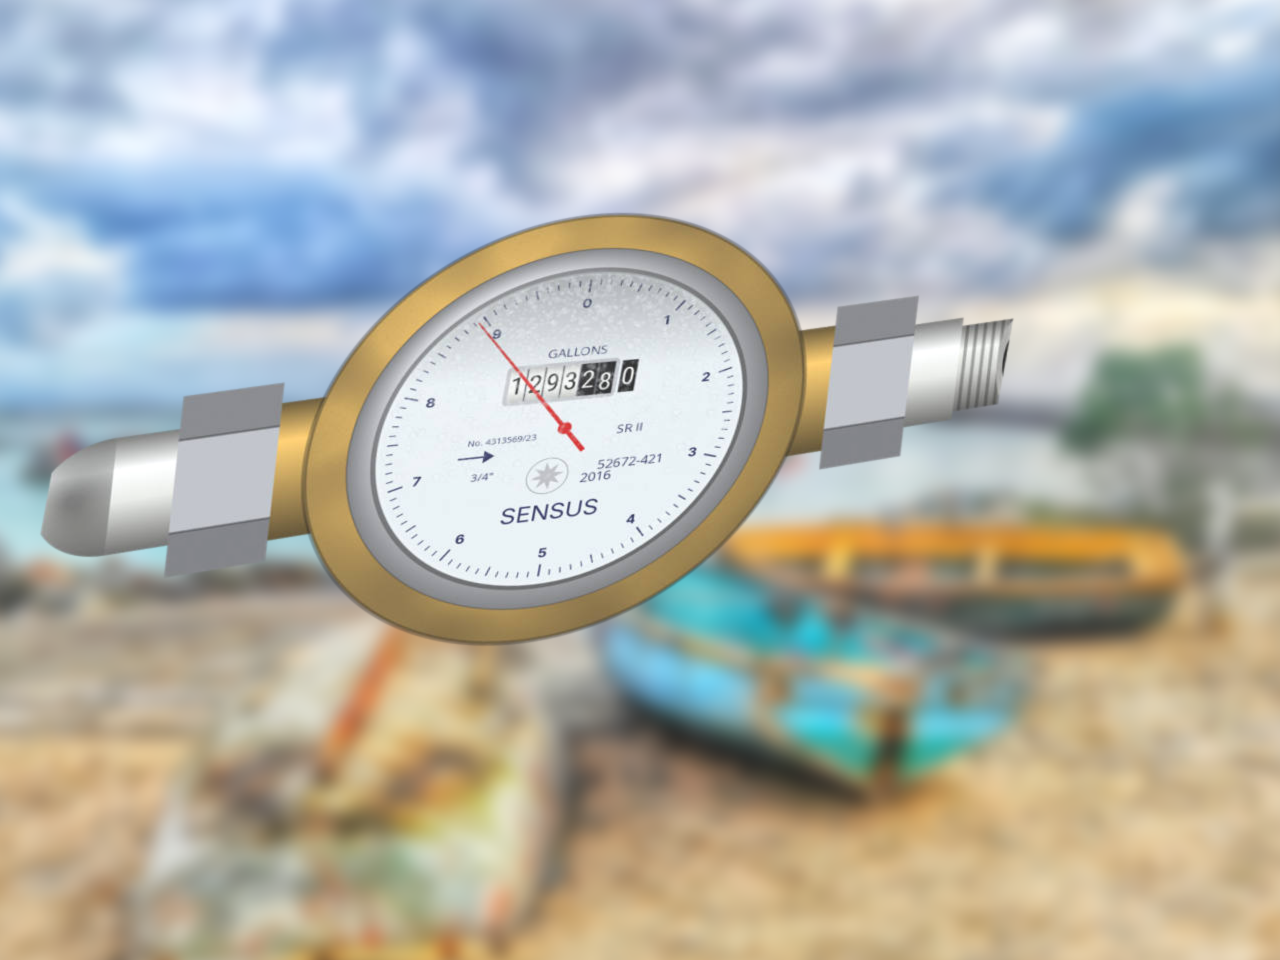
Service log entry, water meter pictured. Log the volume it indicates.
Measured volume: 1293278.9 gal
